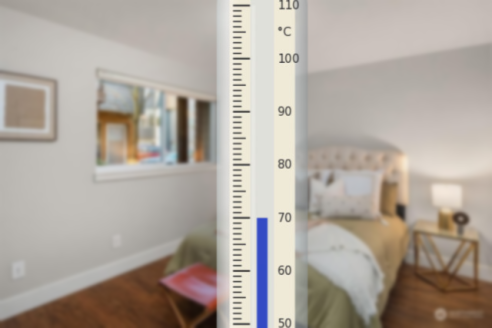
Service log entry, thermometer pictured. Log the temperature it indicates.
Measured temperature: 70 °C
